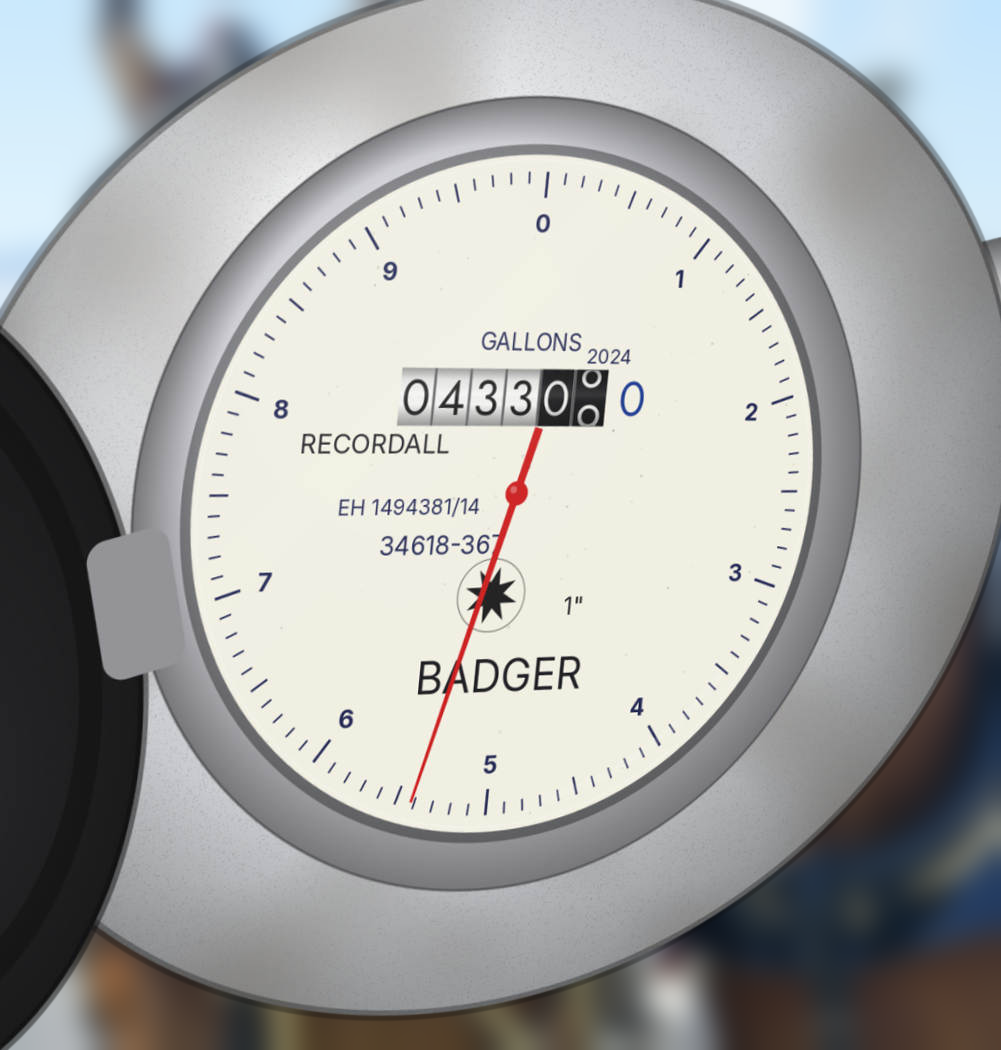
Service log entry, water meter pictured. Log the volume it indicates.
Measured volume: 433085.4 gal
